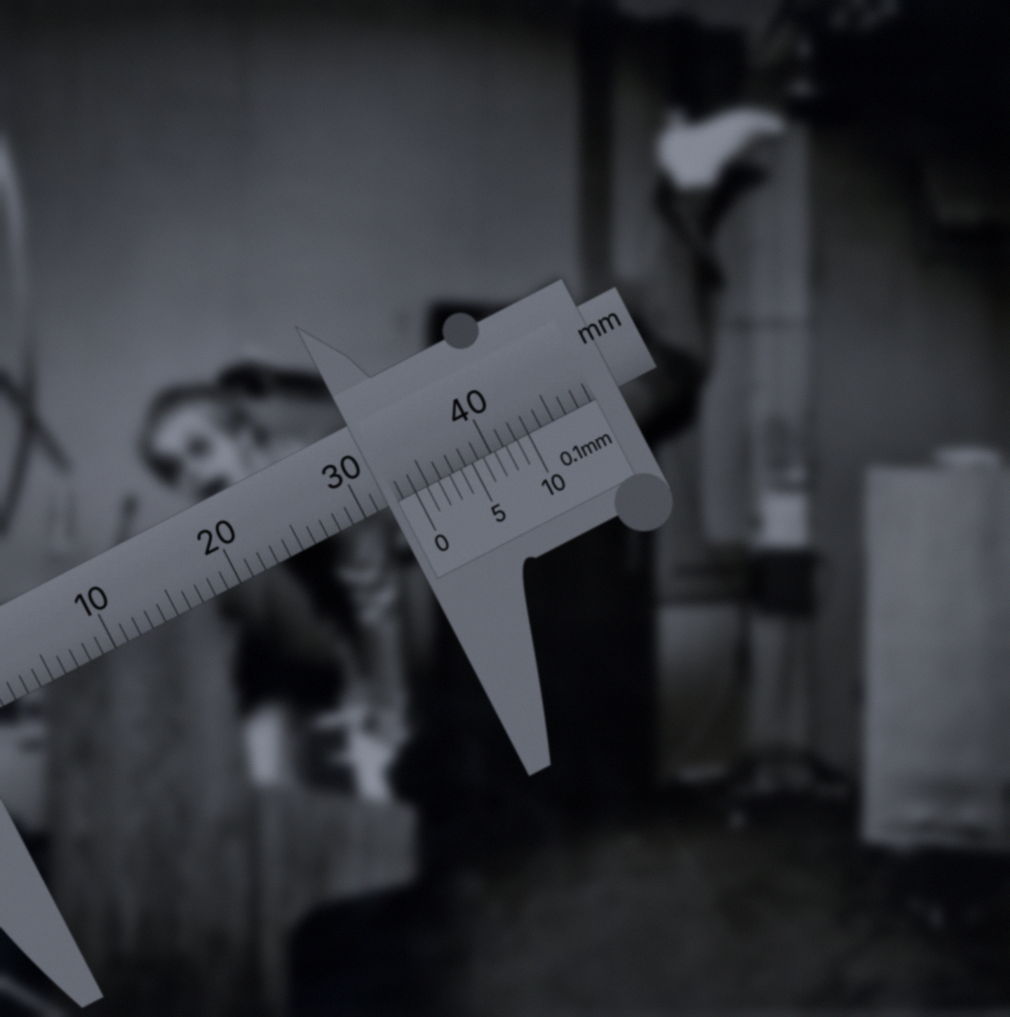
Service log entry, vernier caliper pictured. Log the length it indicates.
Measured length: 34.0 mm
